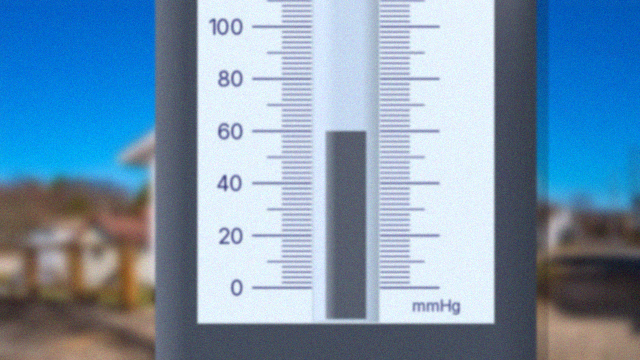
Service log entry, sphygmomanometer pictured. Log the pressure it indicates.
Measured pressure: 60 mmHg
